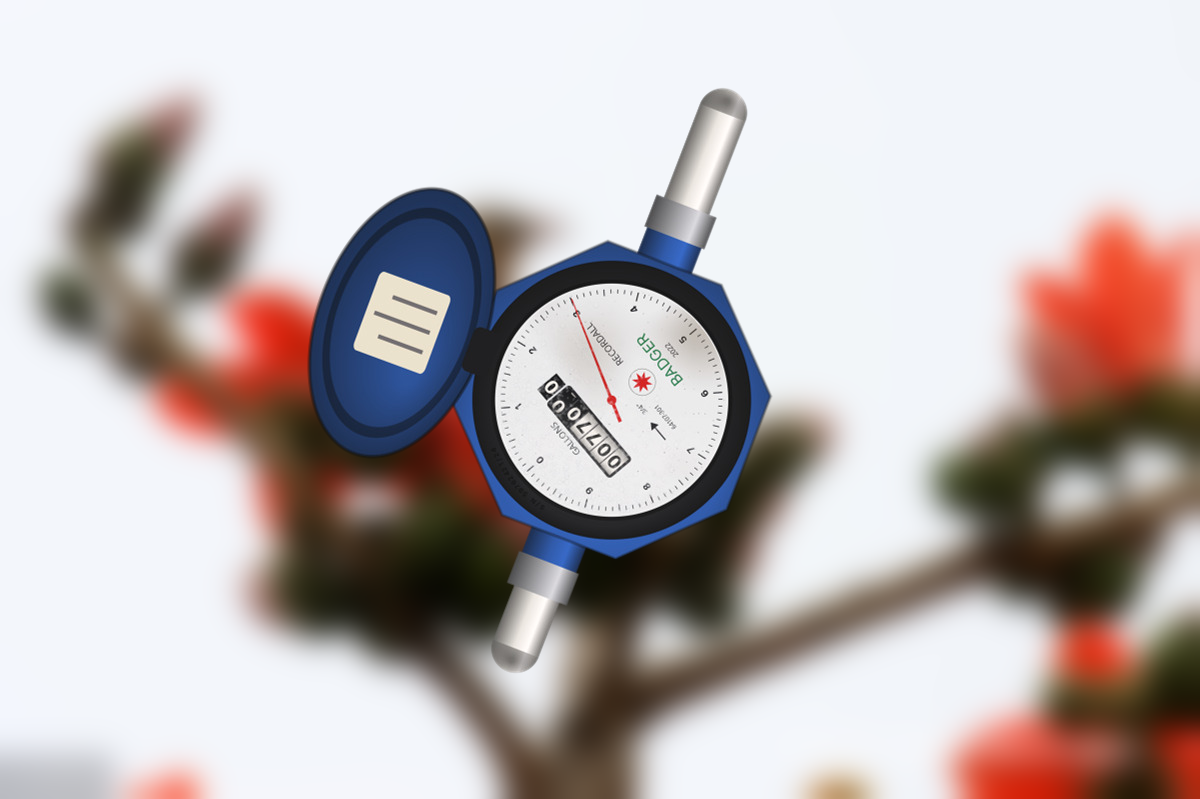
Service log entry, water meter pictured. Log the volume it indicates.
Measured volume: 77003.0 gal
